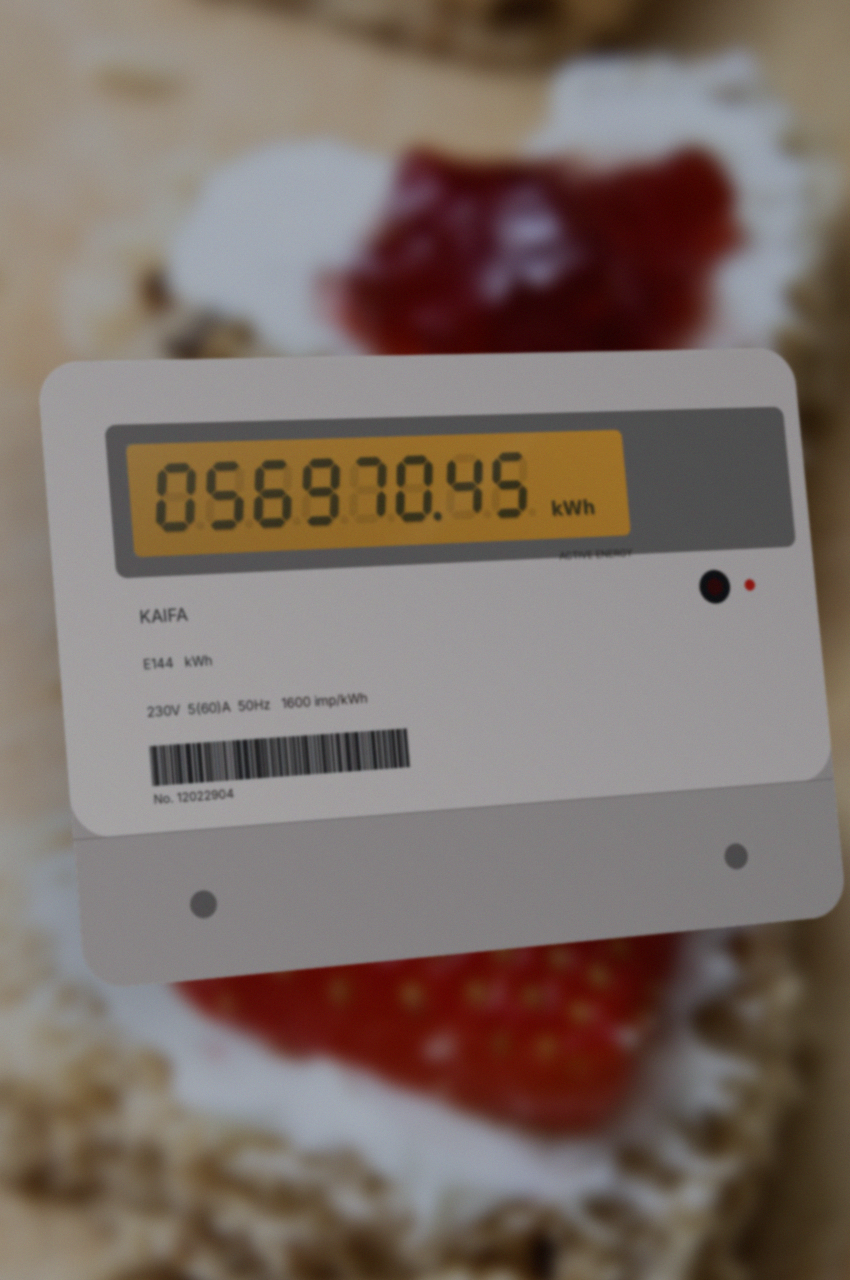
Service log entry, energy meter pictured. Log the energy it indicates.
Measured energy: 56970.45 kWh
